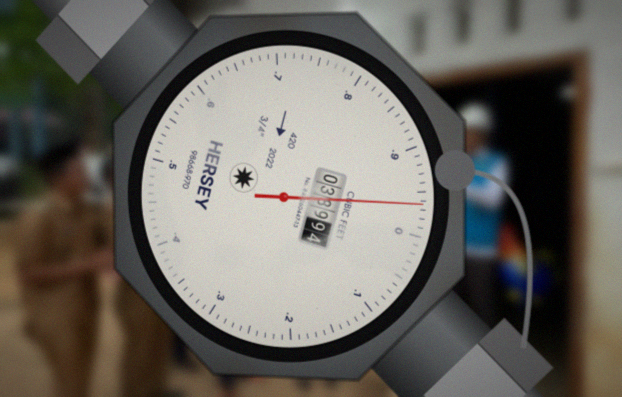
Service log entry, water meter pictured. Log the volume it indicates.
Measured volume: 38993.96 ft³
